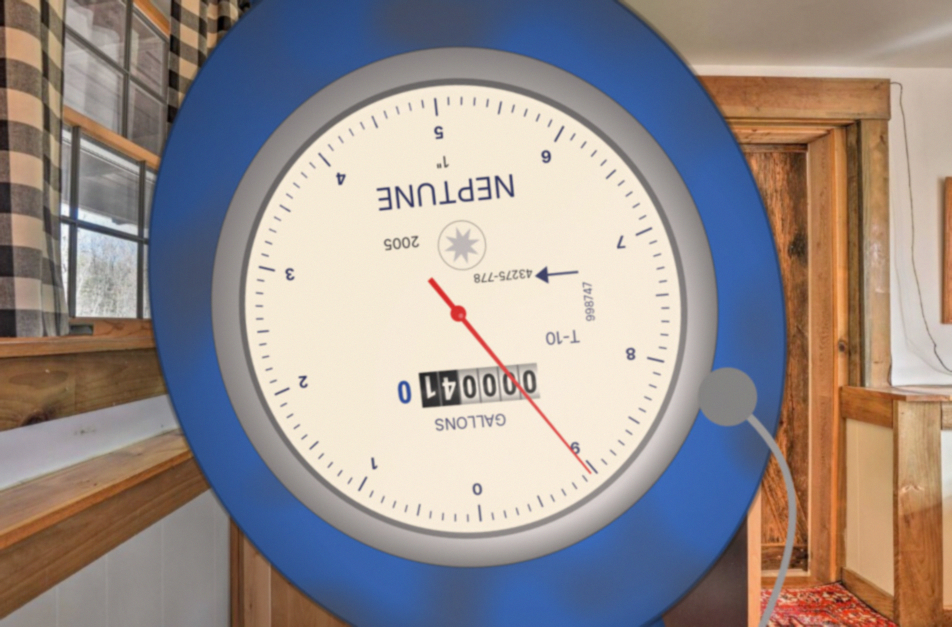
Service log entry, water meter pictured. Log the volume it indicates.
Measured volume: 409.0 gal
